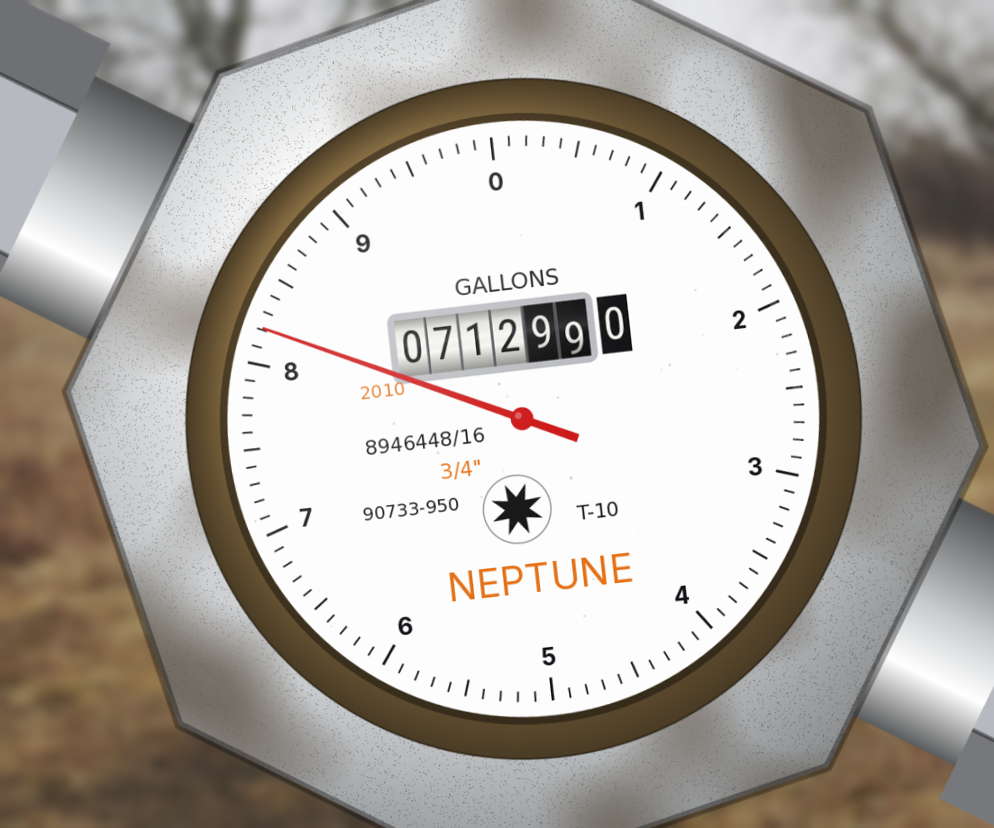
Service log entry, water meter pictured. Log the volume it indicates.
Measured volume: 712988.2 gal
